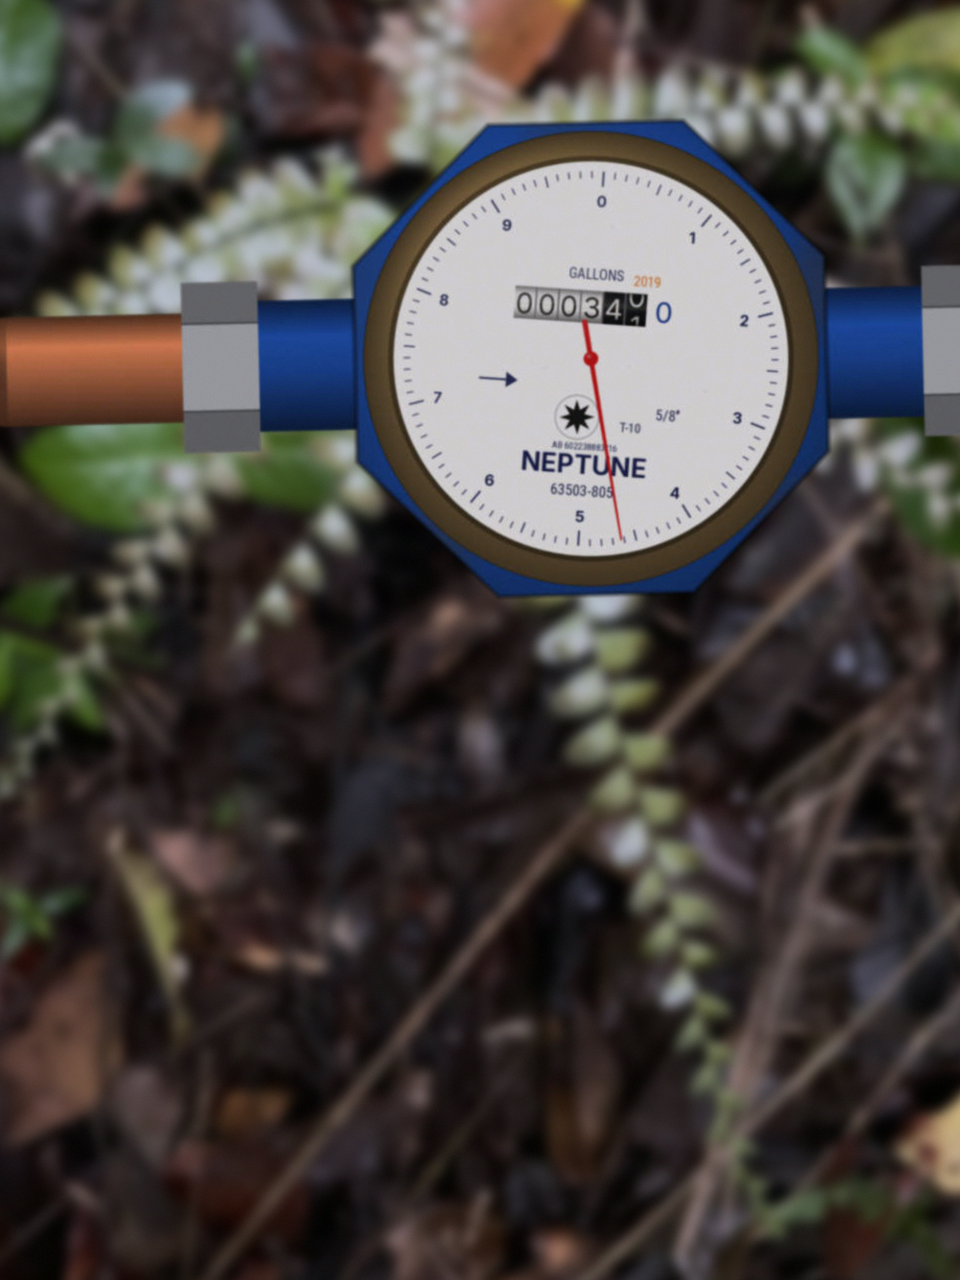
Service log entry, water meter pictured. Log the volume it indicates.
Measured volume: 3404.6 gal
